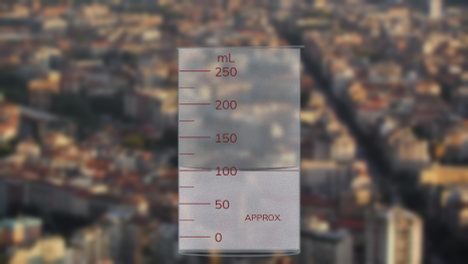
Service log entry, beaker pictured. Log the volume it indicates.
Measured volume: 100 mL
